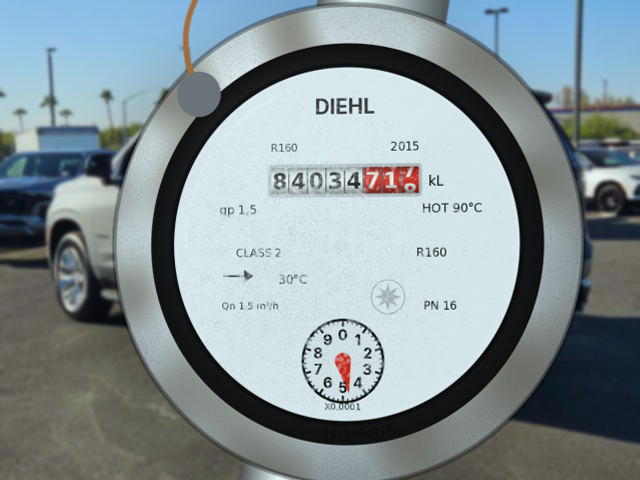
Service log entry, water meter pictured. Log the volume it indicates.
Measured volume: 84034.7174 kL
